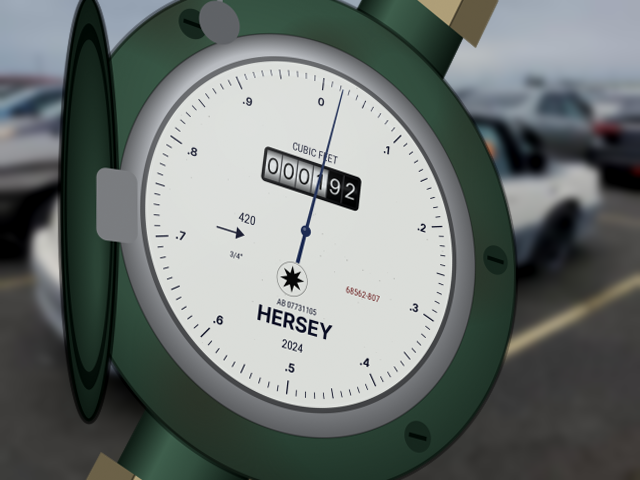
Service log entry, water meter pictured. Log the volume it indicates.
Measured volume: 192.02 ft³
